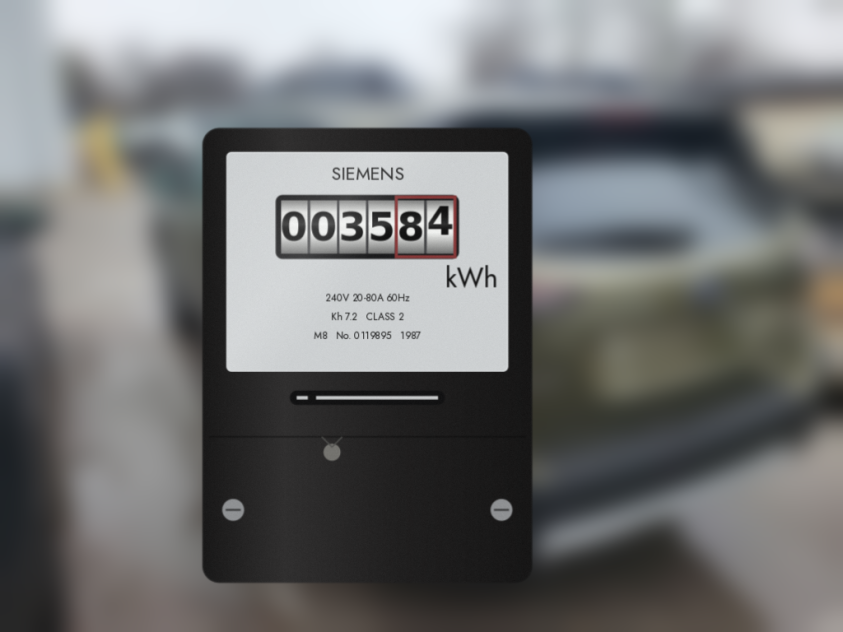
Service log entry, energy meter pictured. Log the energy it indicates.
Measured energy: 35.84 kWh
